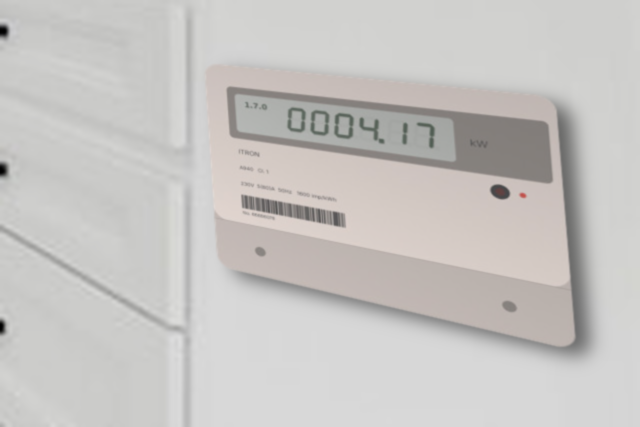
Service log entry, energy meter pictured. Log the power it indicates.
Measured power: 4.17 kW
